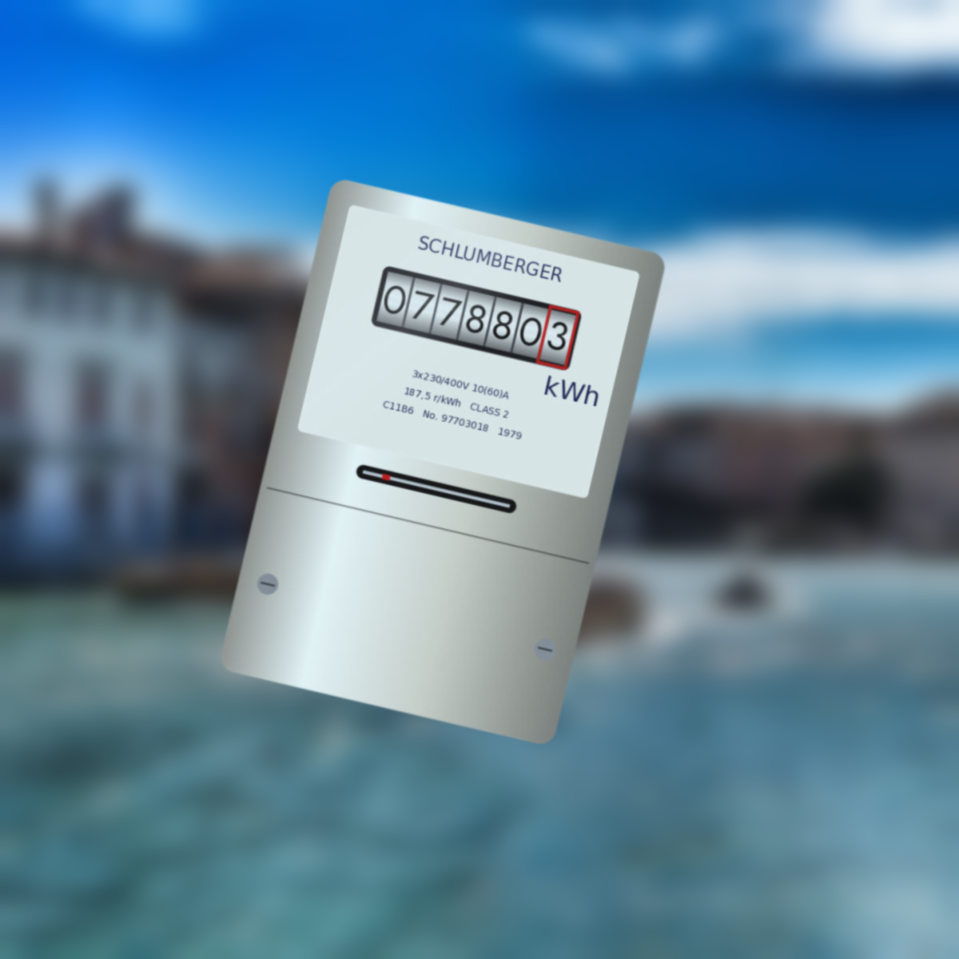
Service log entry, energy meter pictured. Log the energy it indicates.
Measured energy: 77880.3 kWh
